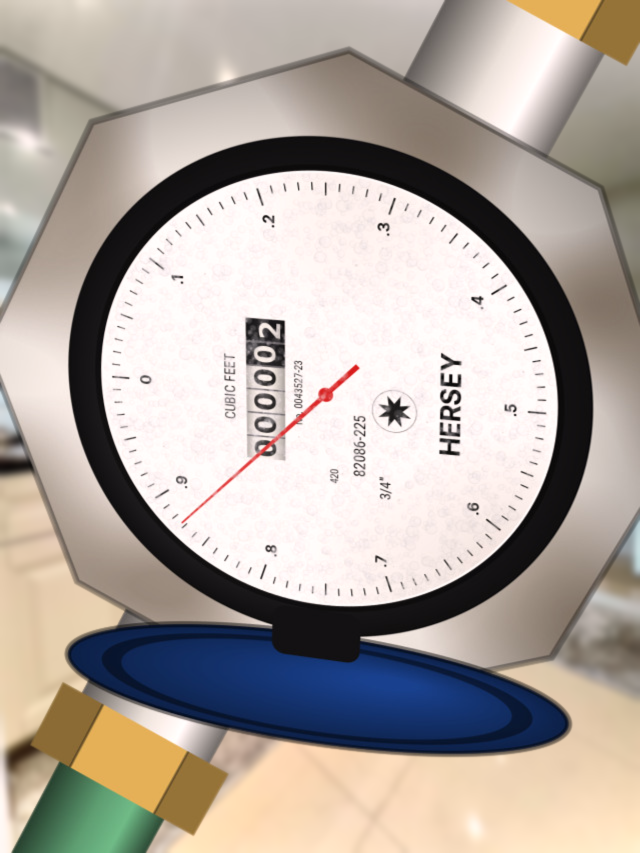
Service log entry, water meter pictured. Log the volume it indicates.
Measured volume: 1.87 ft³
